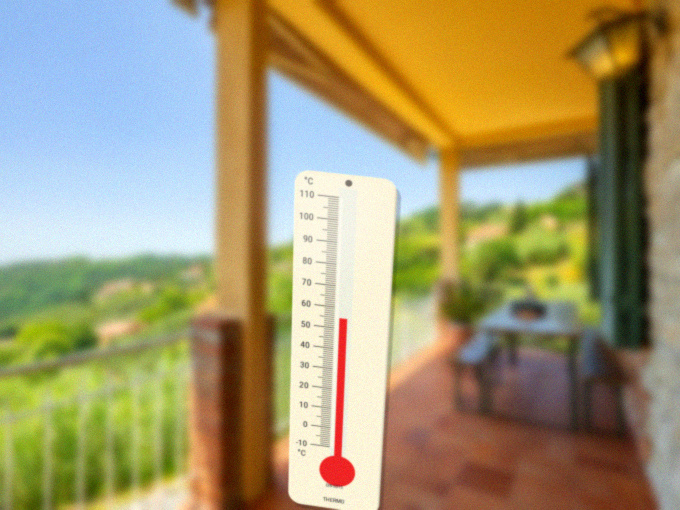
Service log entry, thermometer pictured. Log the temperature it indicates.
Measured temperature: 55 °C
